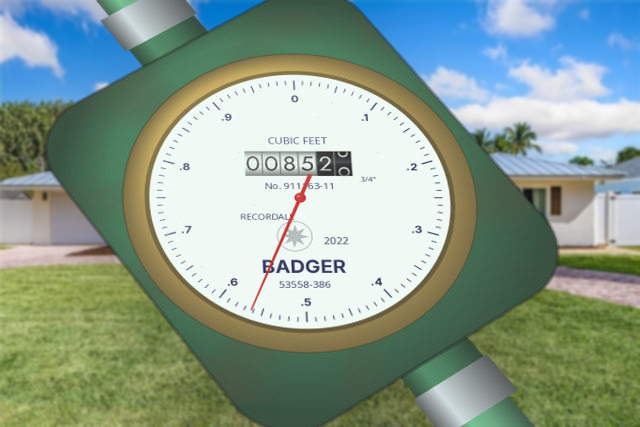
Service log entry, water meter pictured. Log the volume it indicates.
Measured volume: 8528.56 ft³
